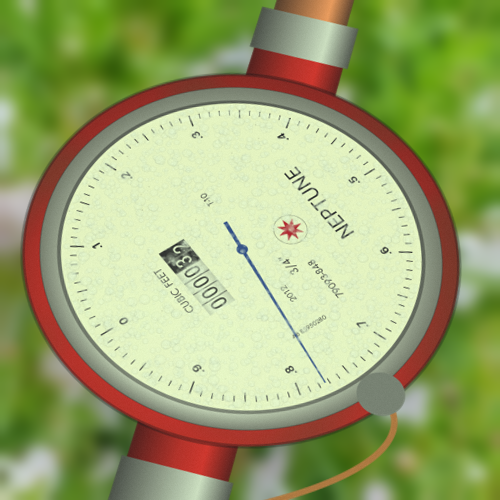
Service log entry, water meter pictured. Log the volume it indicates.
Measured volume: 31.77 ft³
